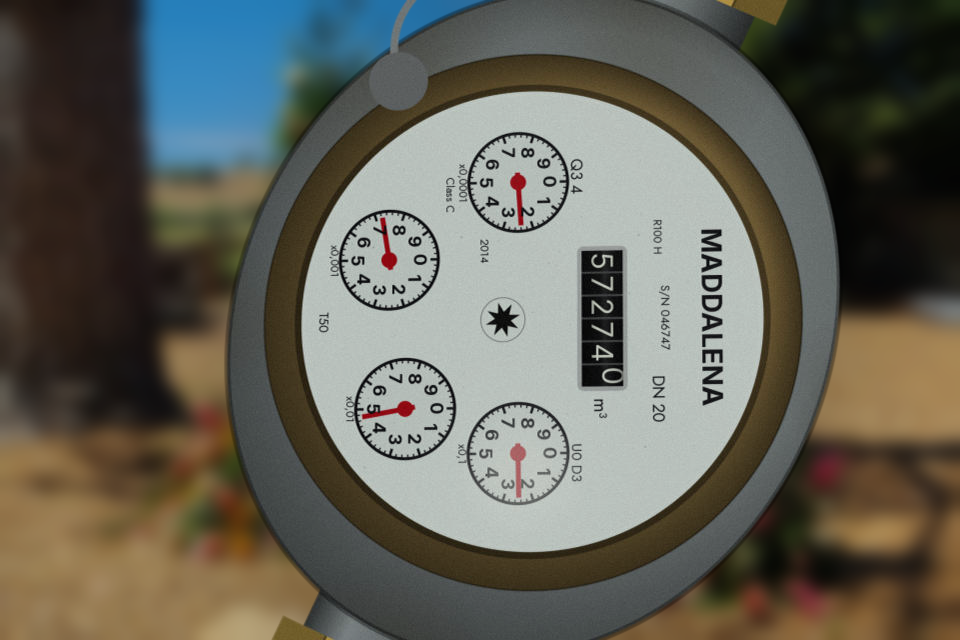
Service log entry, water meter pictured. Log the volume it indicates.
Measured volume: 572740.2472 m³
